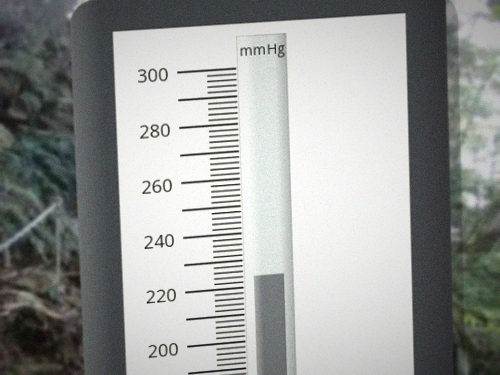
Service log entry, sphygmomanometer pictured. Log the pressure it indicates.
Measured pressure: 224 mmHg
